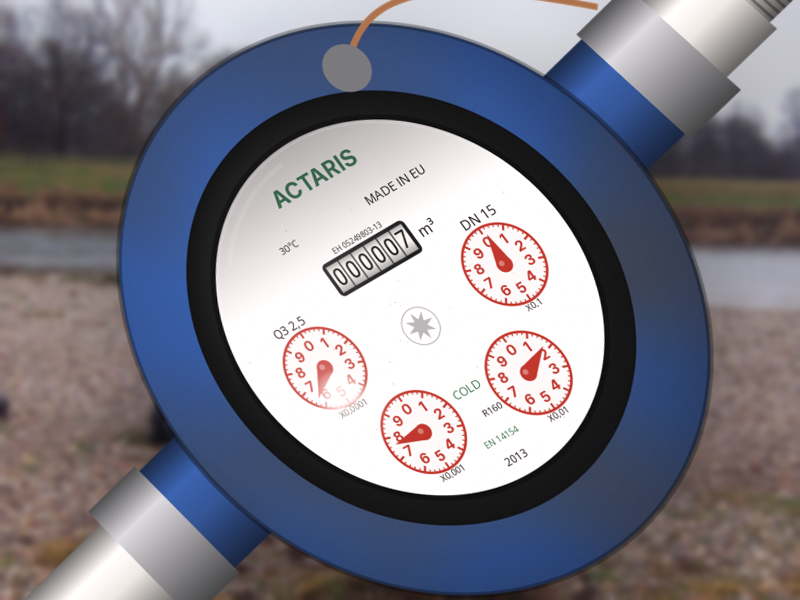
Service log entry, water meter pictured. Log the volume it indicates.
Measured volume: 7.0176 m³
